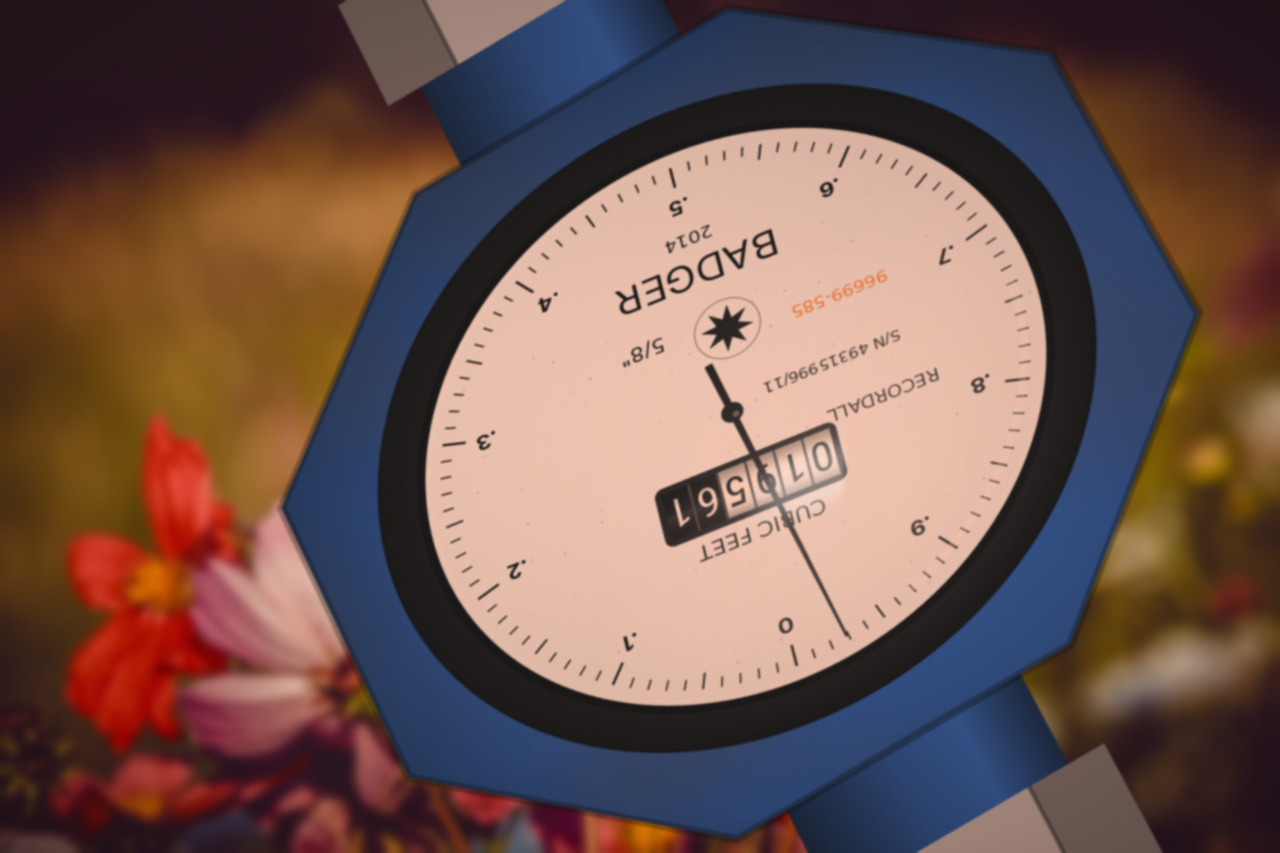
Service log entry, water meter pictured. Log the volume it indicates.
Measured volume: 19560.97 ft³
